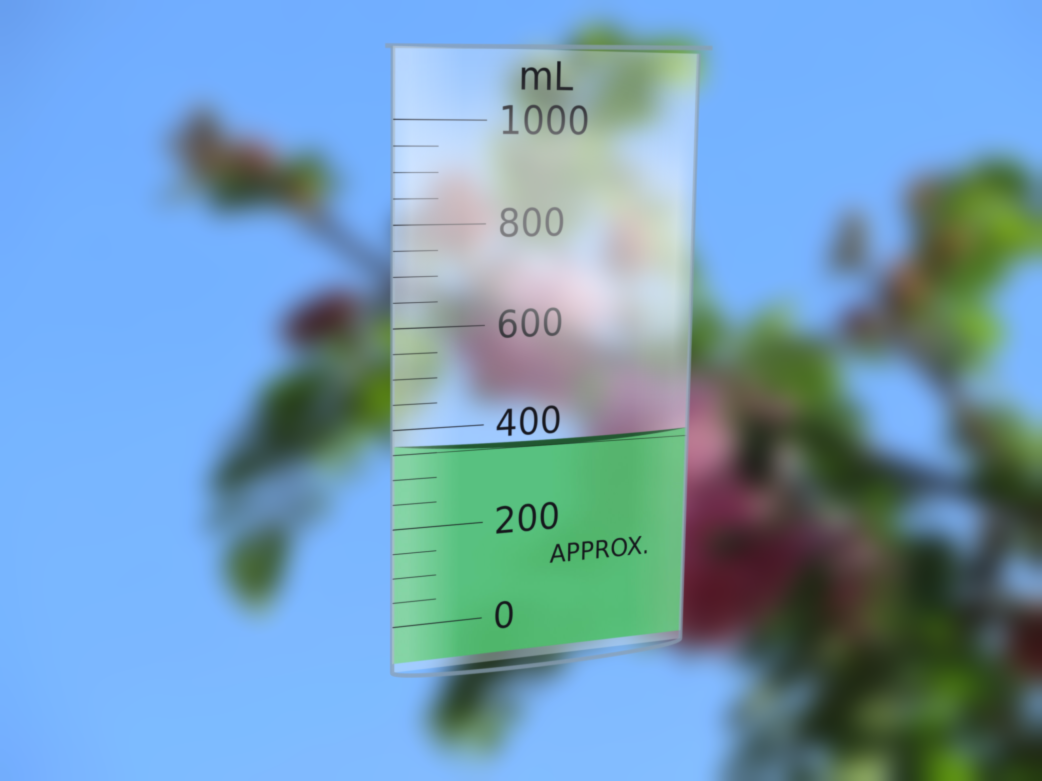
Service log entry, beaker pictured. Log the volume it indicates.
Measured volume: 350 mL
